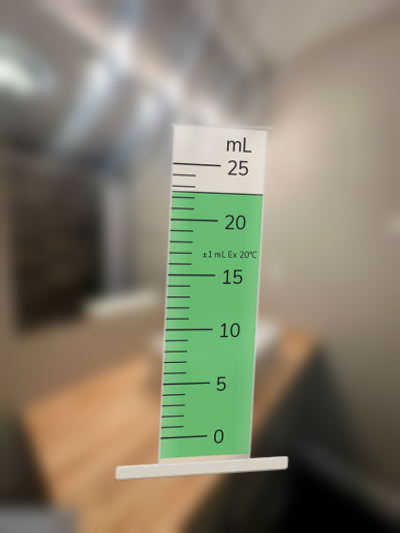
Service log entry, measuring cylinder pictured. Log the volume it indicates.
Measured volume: 22.5 mL
